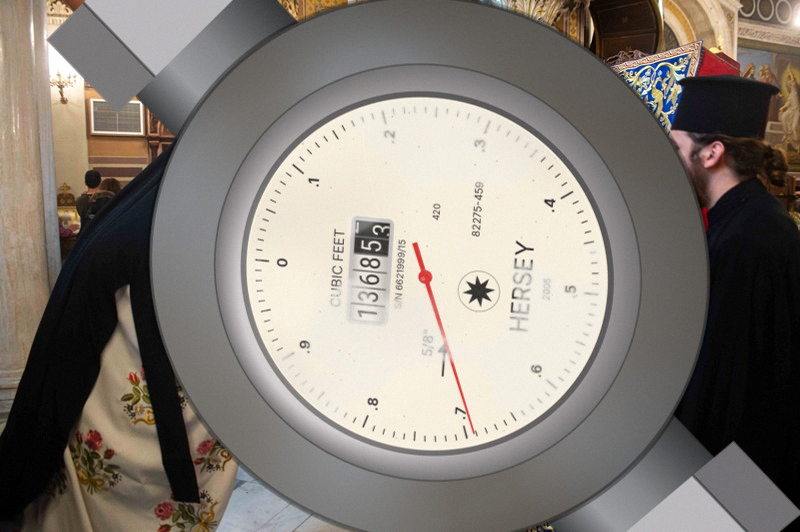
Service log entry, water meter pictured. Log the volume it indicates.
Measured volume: 136852.69 ft³
